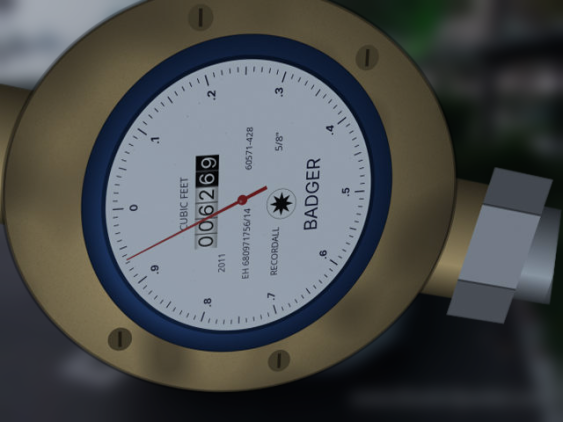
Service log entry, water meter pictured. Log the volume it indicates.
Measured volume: 6268.93 ft³
